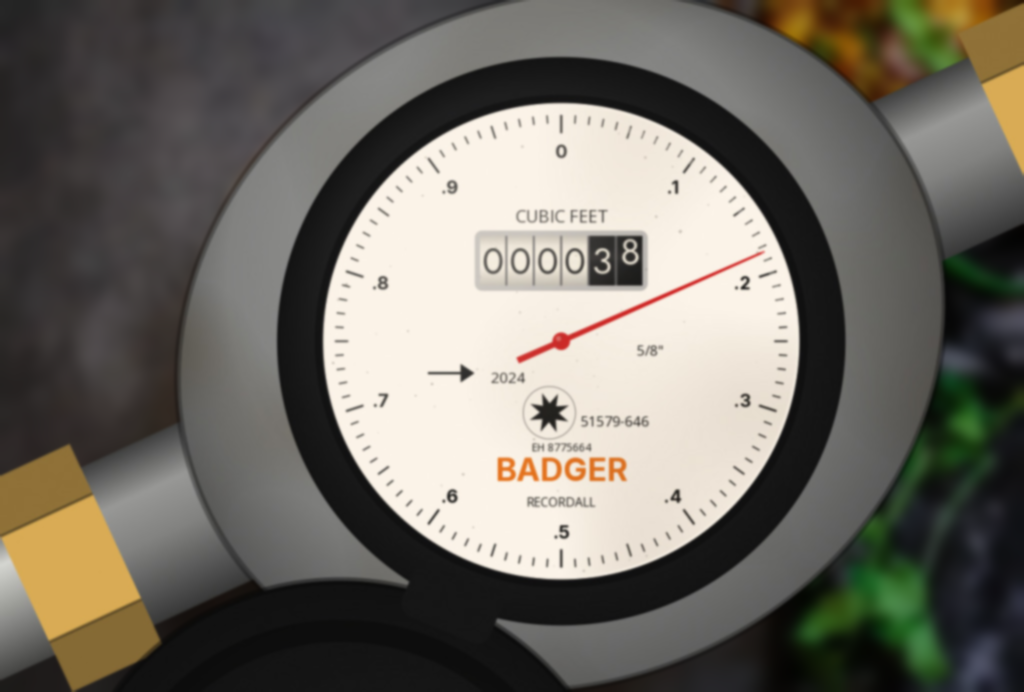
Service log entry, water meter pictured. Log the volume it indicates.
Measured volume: 38.18 ft³
